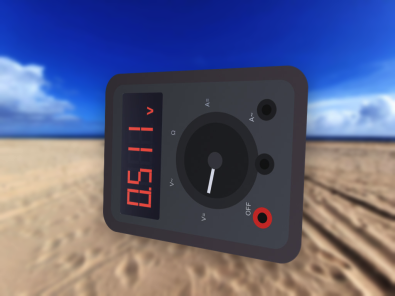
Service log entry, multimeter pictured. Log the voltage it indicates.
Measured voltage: 0.511 V
